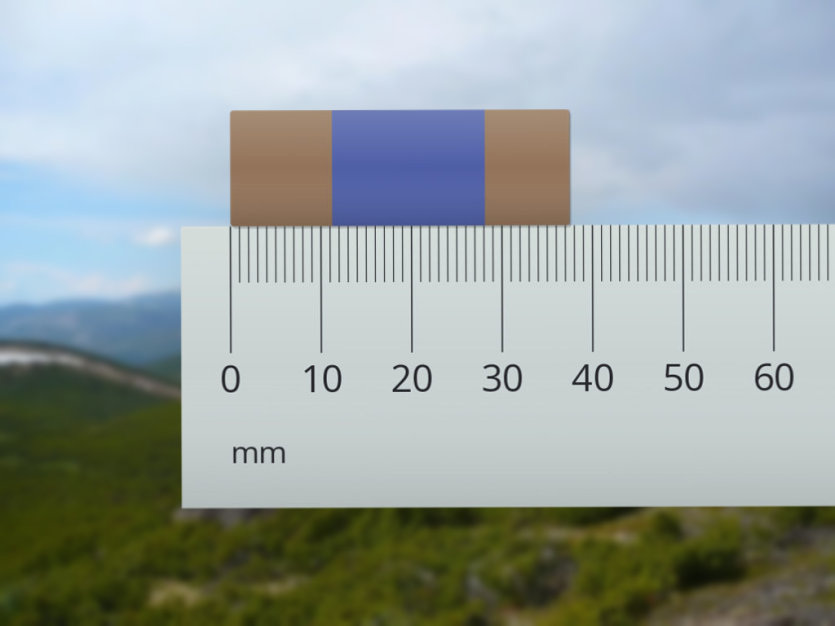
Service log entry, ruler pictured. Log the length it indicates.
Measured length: 37.5 mm
